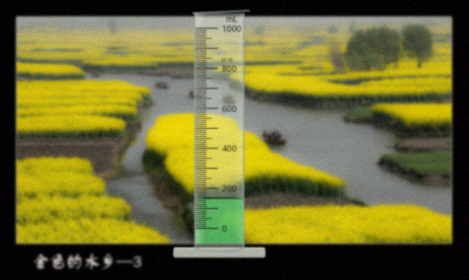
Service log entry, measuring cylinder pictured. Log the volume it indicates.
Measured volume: 150 mL
